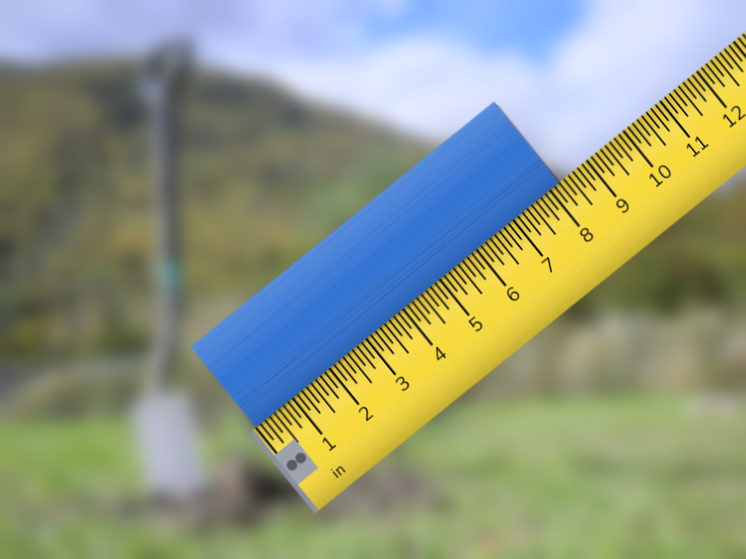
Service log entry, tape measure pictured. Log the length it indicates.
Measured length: 8.25 in
